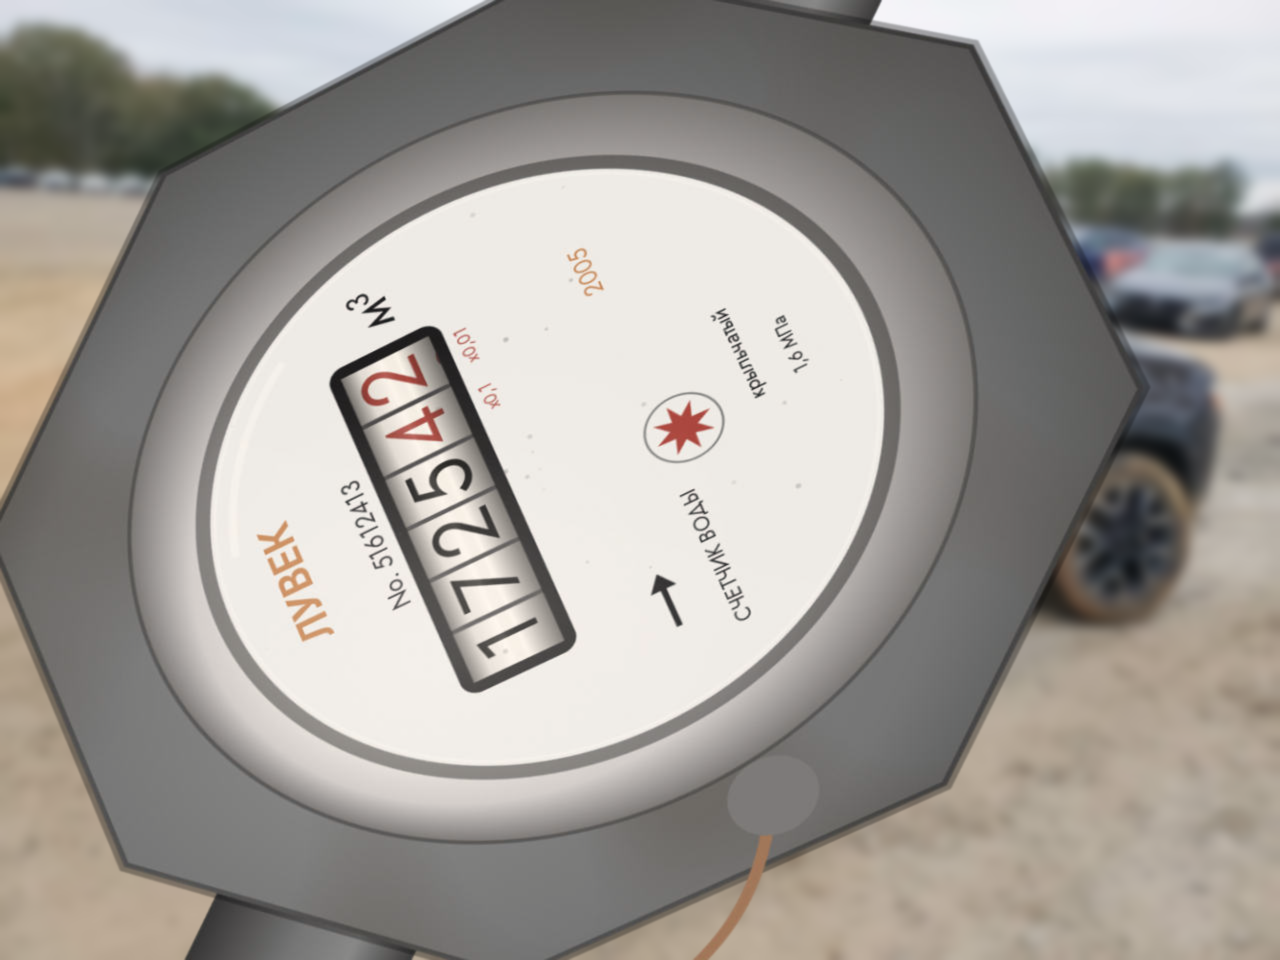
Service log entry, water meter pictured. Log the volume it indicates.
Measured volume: 1725.42 m³
